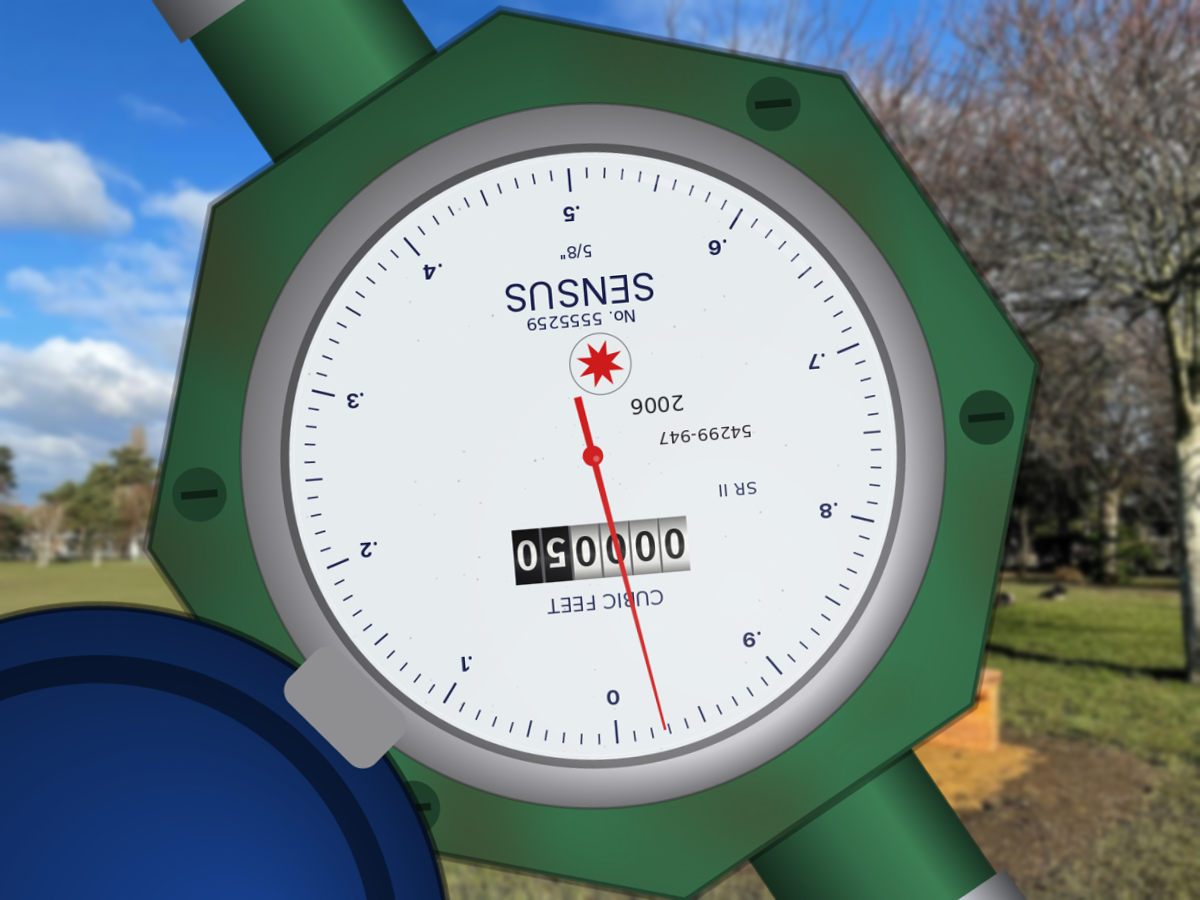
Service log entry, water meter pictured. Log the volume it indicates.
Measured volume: 49.97 ft³
